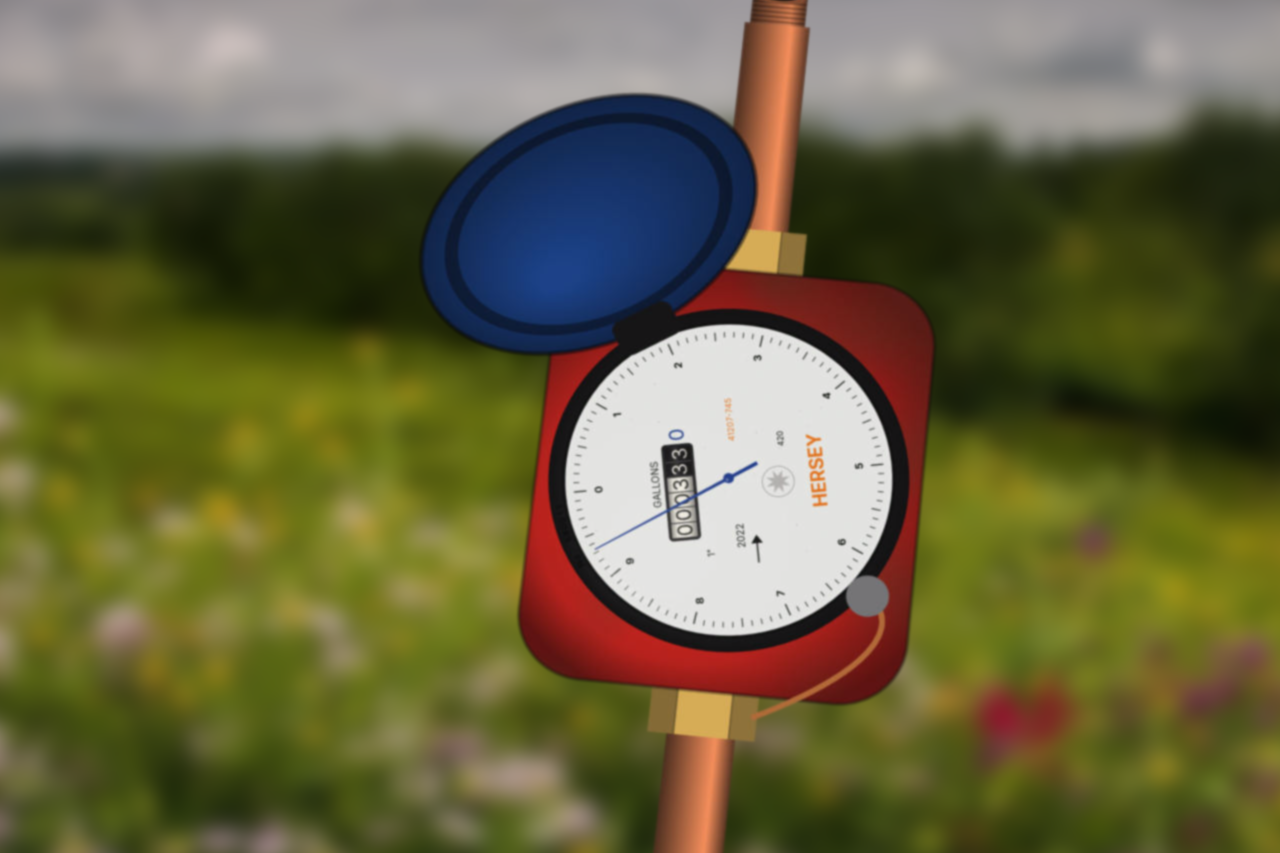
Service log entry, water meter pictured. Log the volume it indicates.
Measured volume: 3329.3 gal
